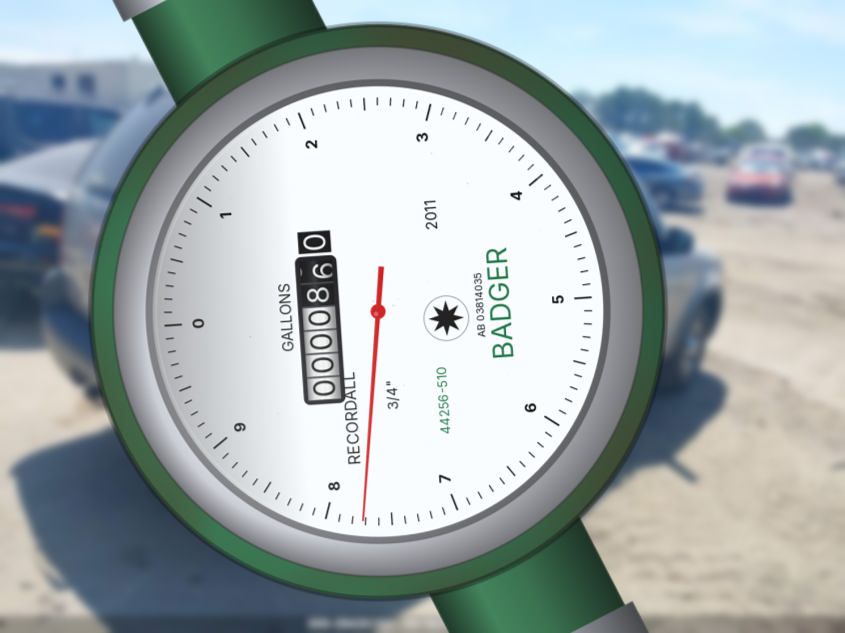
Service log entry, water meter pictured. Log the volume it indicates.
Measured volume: 857.7 gal
